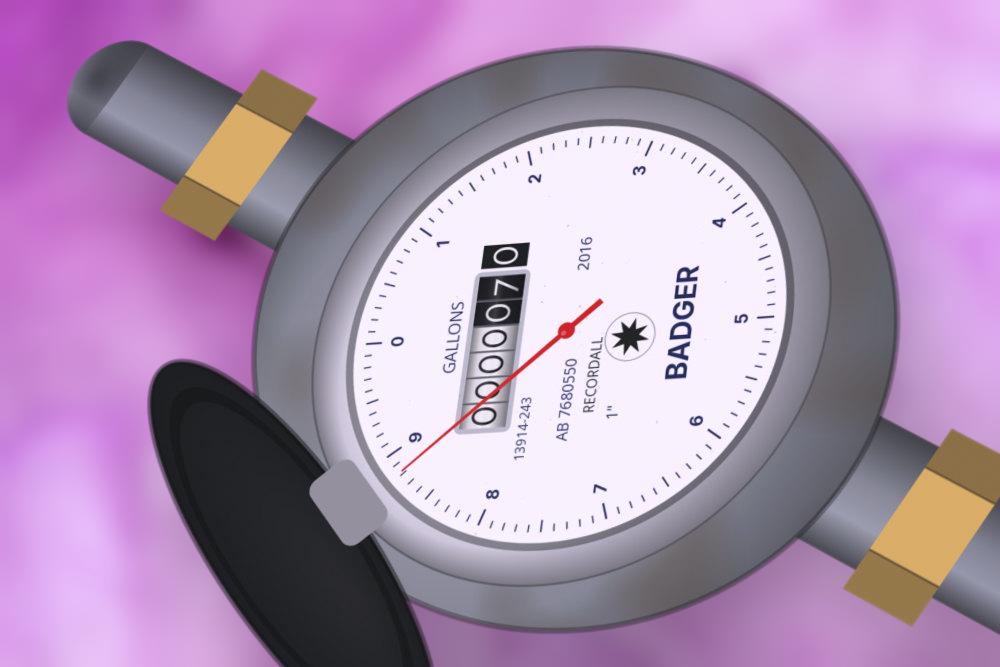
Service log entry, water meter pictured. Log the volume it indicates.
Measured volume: 68.8 gal
